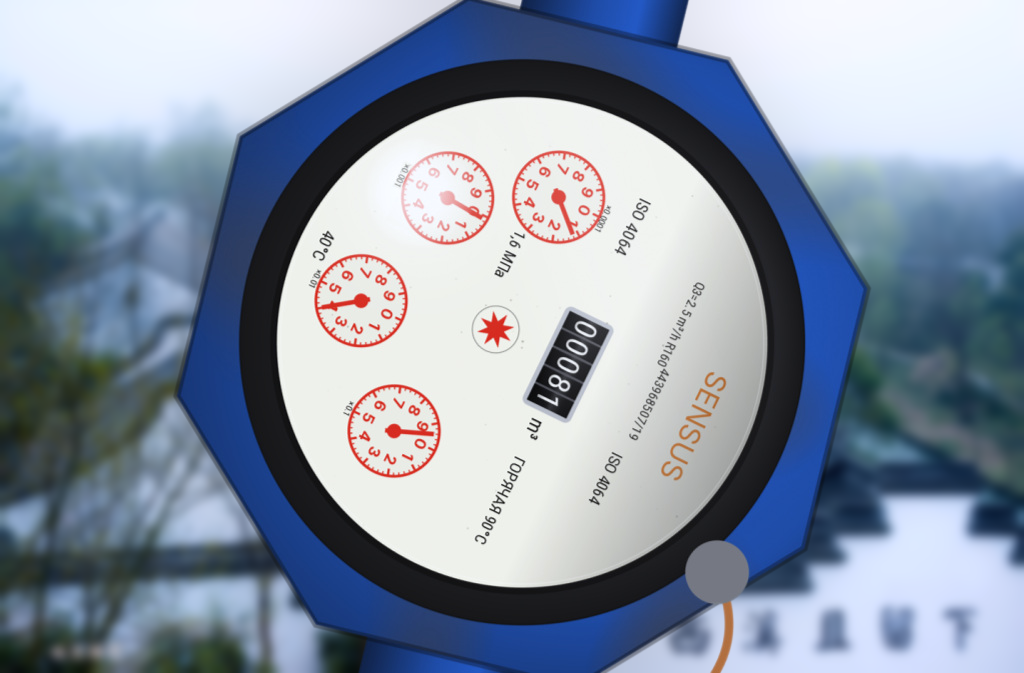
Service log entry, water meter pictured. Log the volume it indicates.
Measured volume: 80.9401 m³
